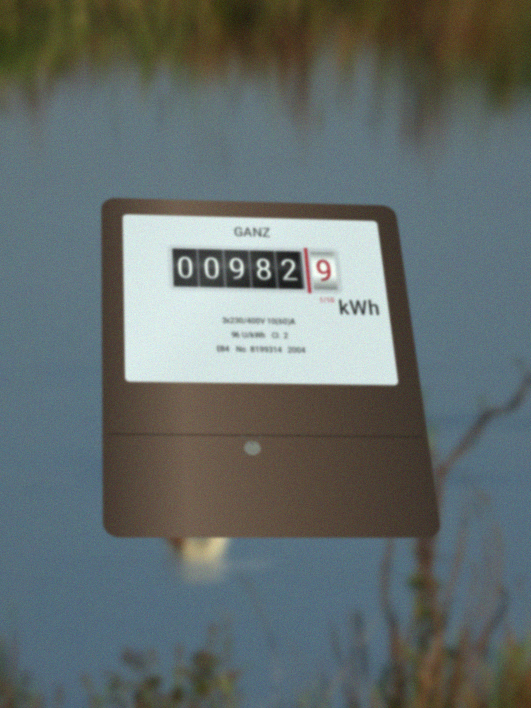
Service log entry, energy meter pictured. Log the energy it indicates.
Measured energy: 982.9 kWh
